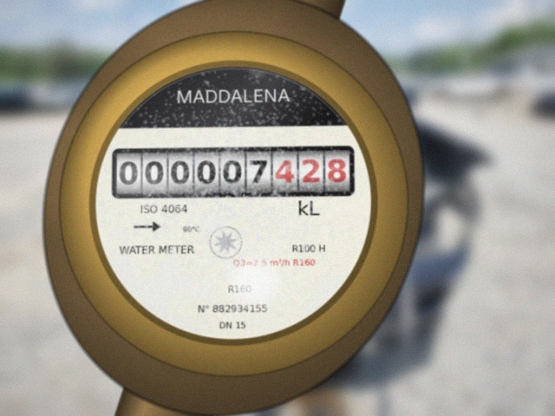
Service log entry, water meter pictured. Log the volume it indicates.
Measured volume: 7.428 kL
